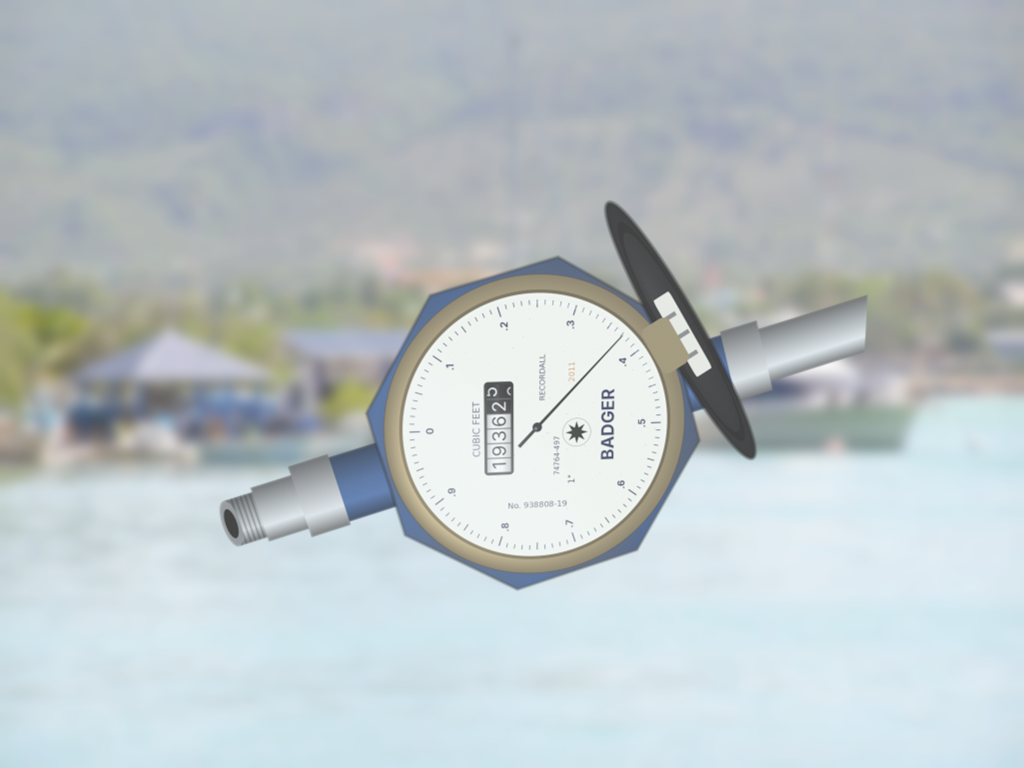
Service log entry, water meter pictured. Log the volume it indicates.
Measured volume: 193625.37 ft³
